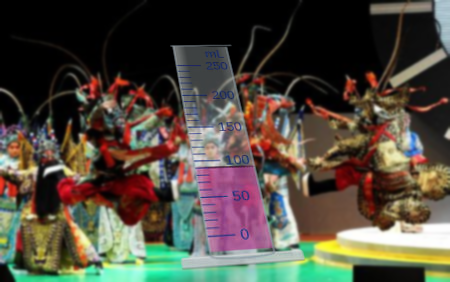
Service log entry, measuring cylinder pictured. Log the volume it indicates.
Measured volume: 90 mL
